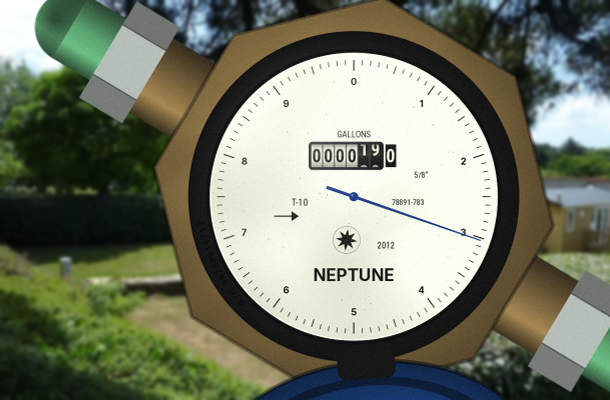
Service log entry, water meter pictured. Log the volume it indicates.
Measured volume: 193.0 gal
